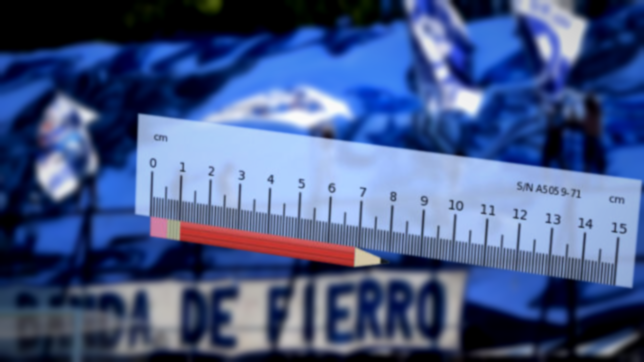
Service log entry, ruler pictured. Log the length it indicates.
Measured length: 8 cm
